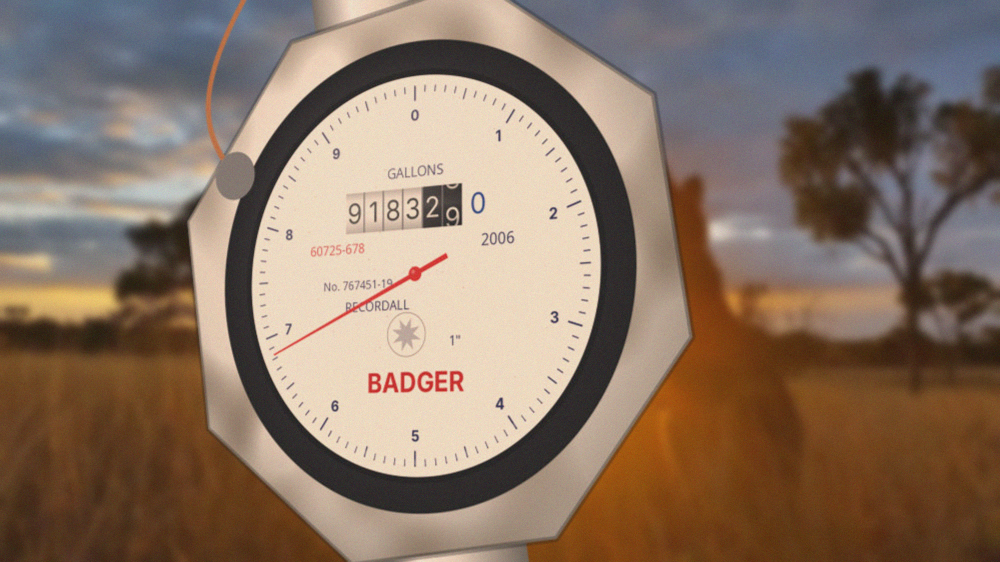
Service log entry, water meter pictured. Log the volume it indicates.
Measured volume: 9183286.8 gal
